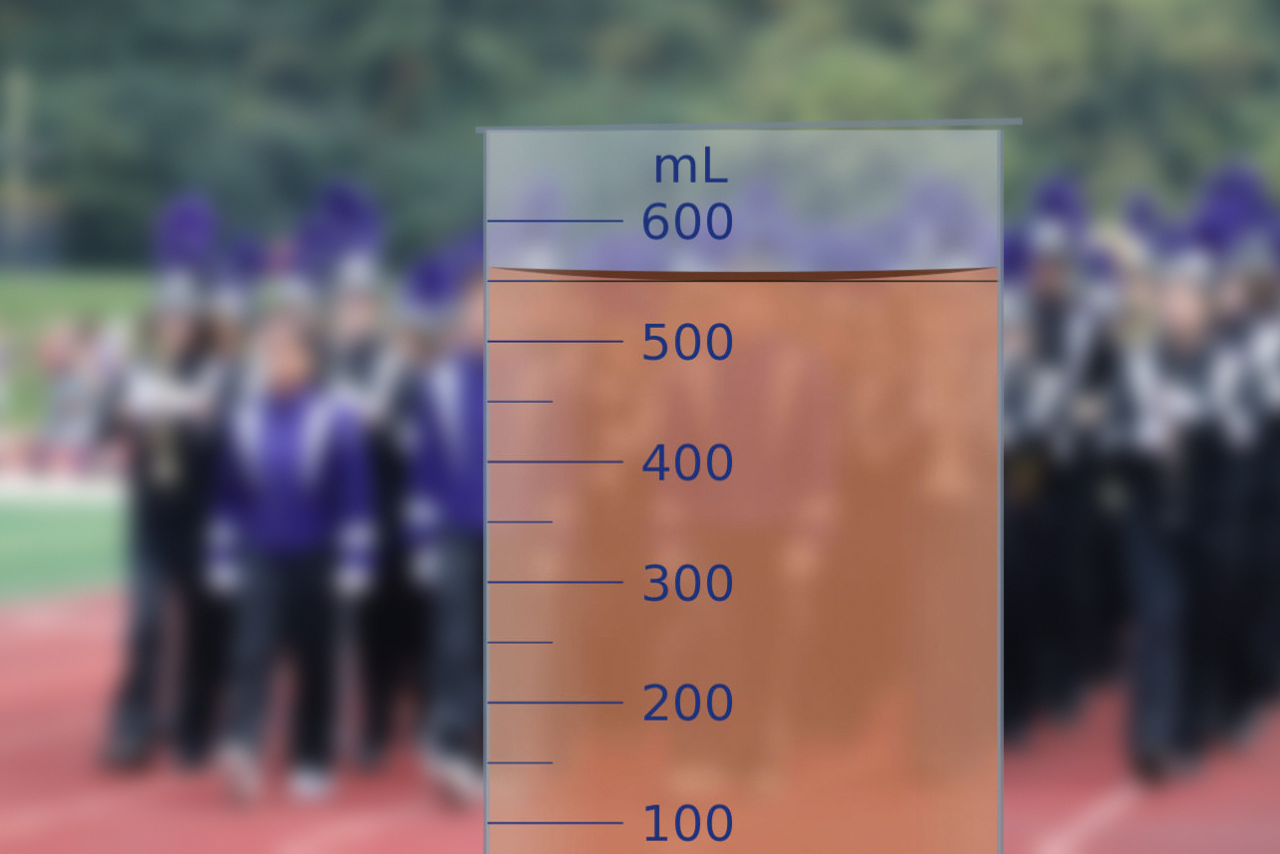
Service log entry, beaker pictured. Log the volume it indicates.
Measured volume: 550 mL
